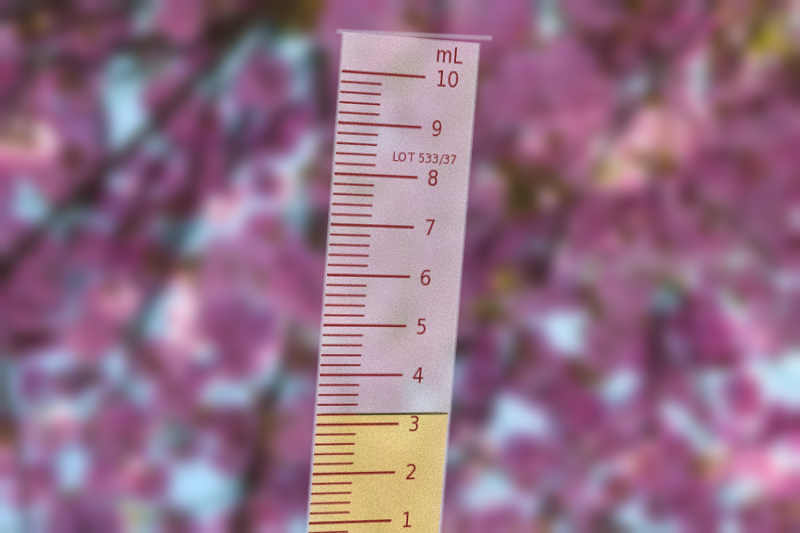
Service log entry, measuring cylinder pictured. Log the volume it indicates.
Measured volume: 3.2 mL
